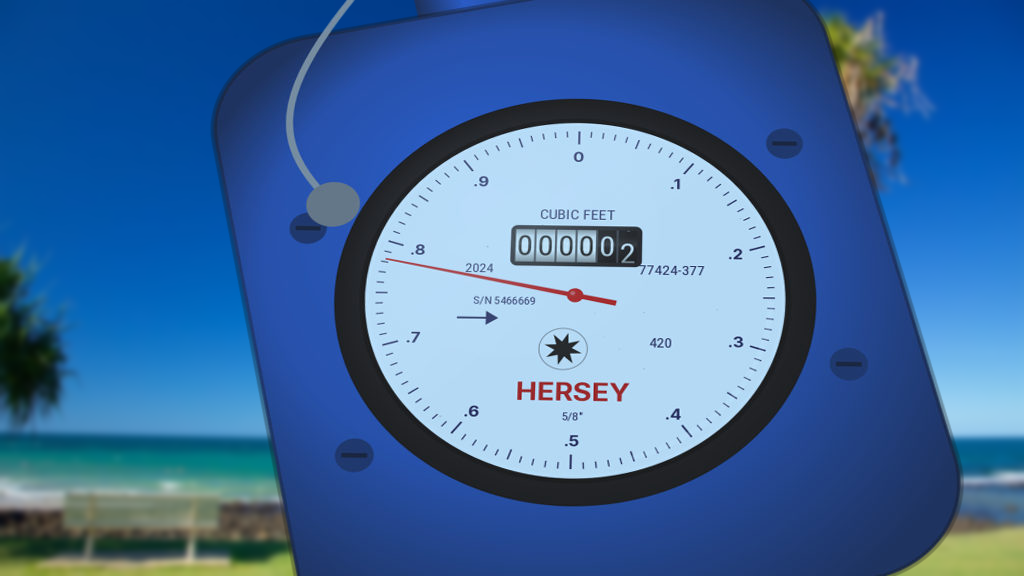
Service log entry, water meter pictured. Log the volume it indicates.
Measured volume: 1.78 ft³
